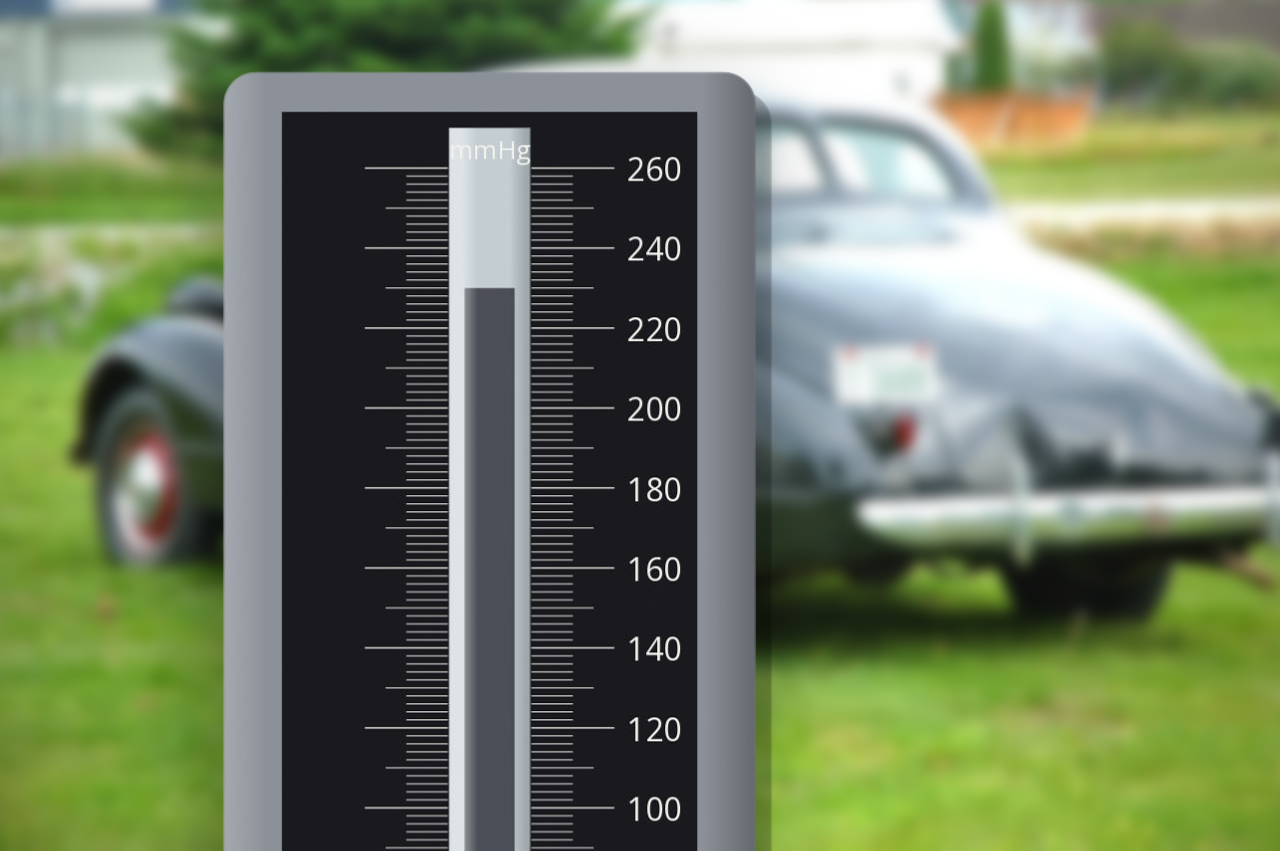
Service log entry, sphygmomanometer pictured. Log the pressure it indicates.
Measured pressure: 230 mmHg
